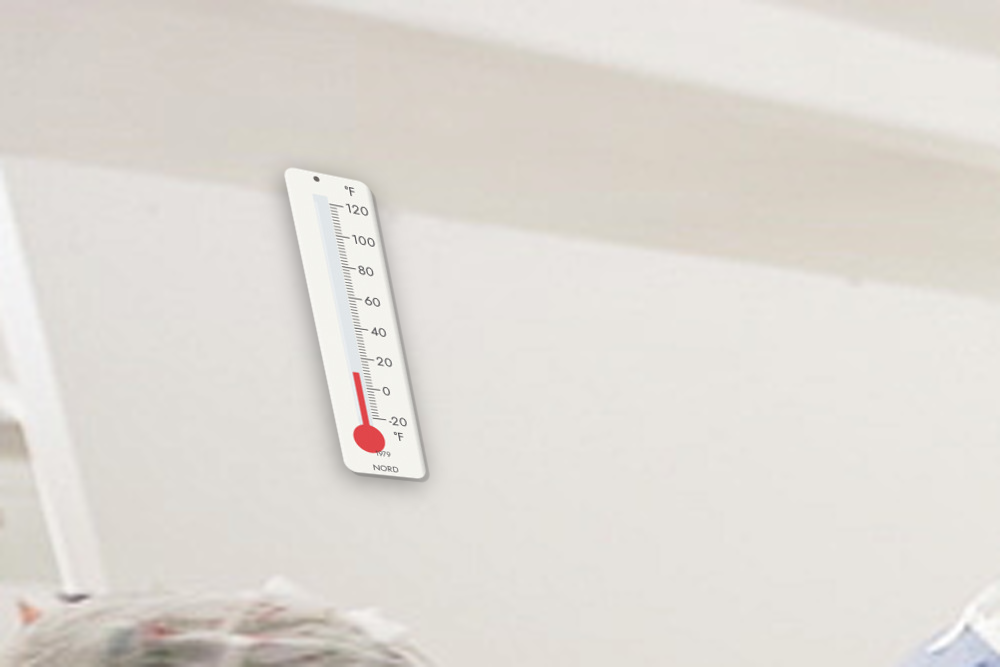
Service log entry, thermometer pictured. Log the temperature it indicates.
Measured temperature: 10 °F
